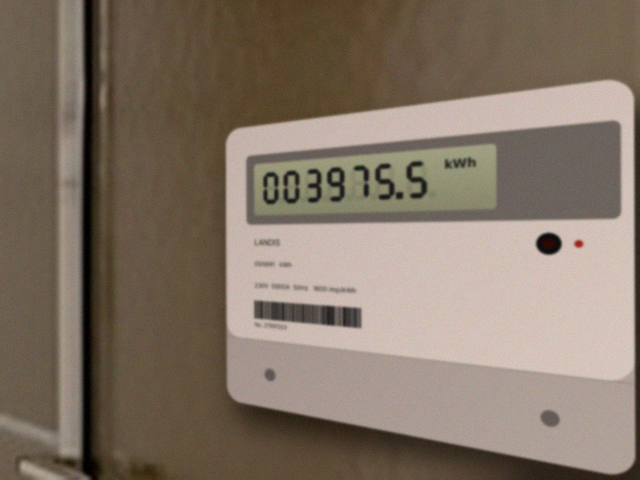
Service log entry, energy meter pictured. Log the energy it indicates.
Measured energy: 3975.5 kWh
